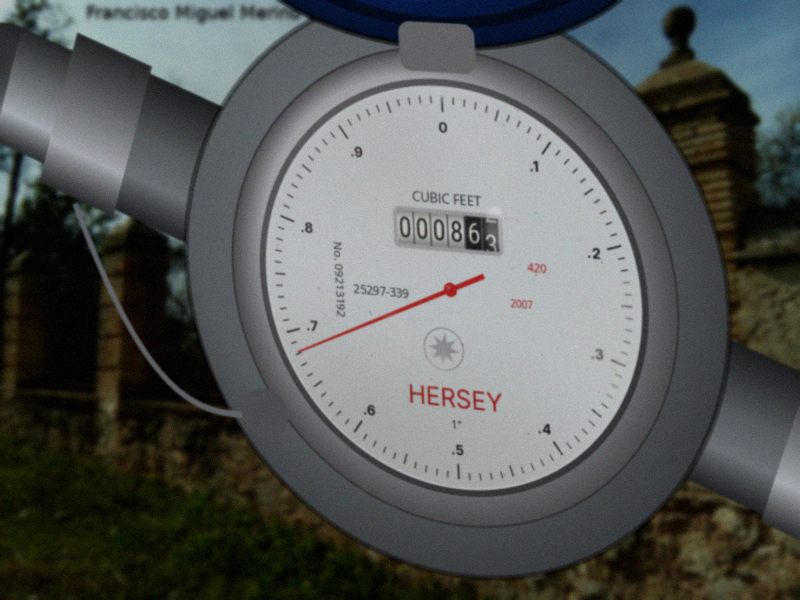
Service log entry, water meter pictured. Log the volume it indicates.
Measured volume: 862.68 ft³
